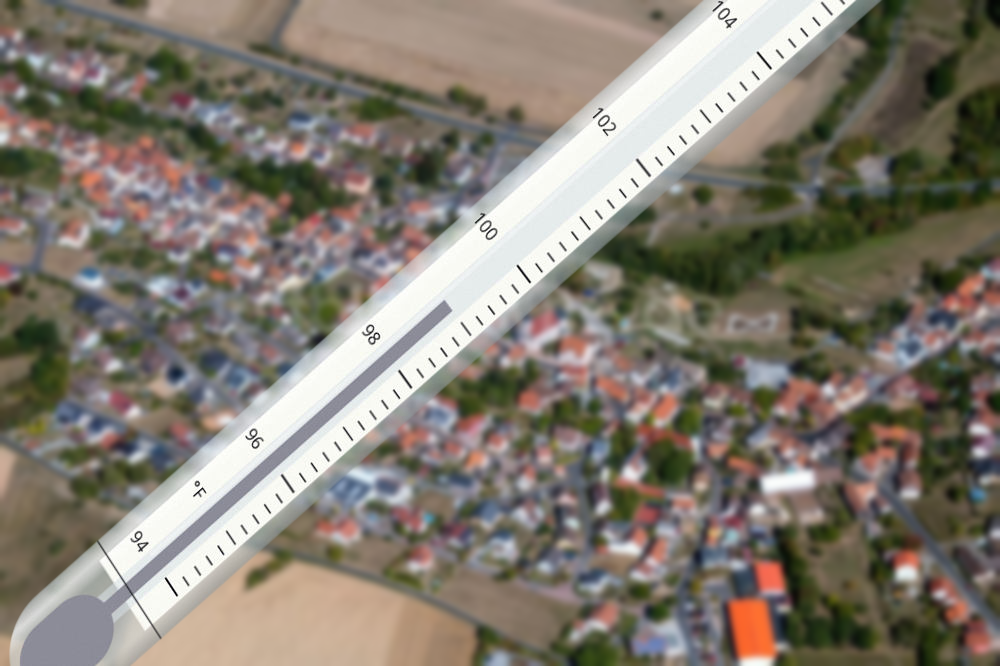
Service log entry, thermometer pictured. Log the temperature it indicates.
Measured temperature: 99 °F
